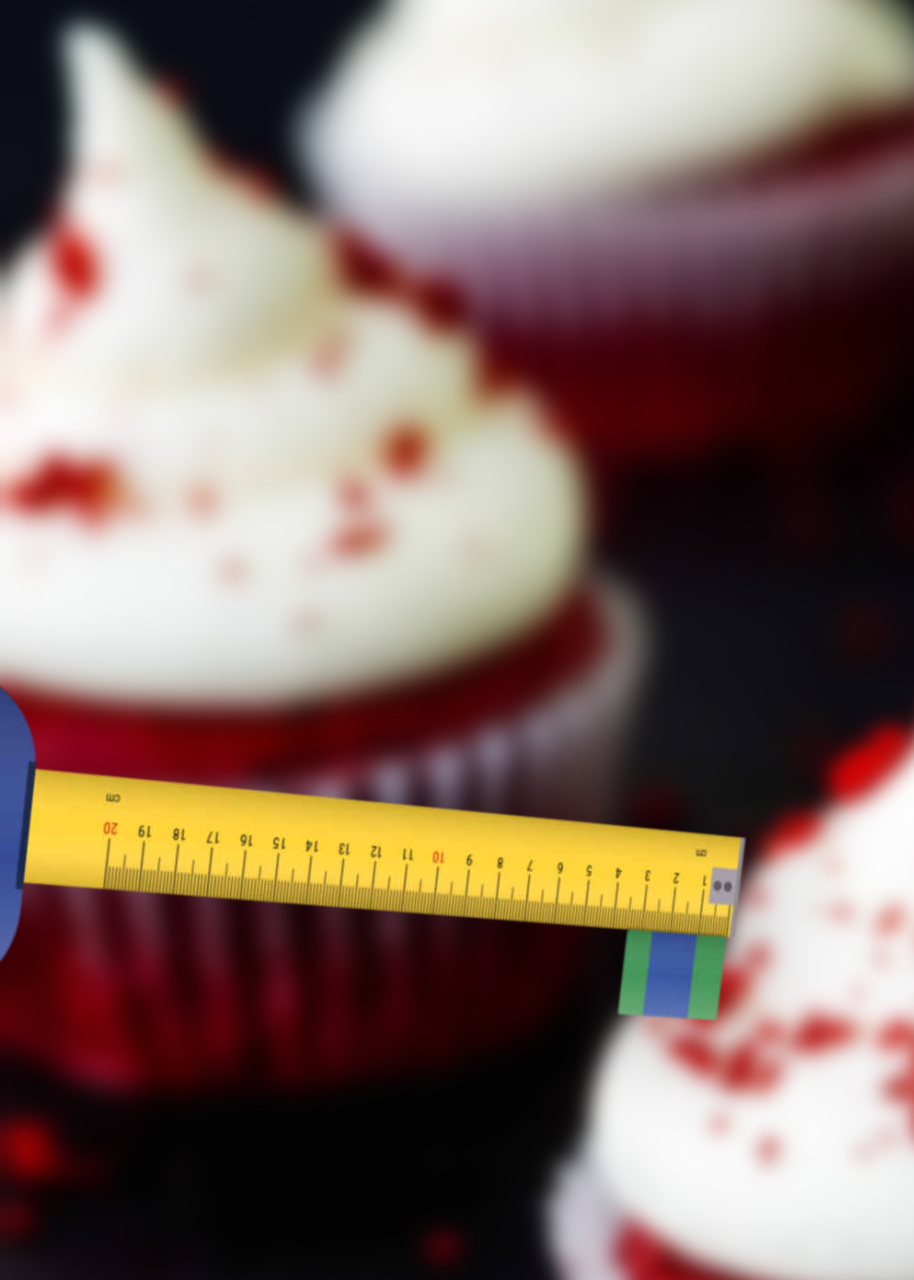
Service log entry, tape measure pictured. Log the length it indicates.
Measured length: 3.5 cm
